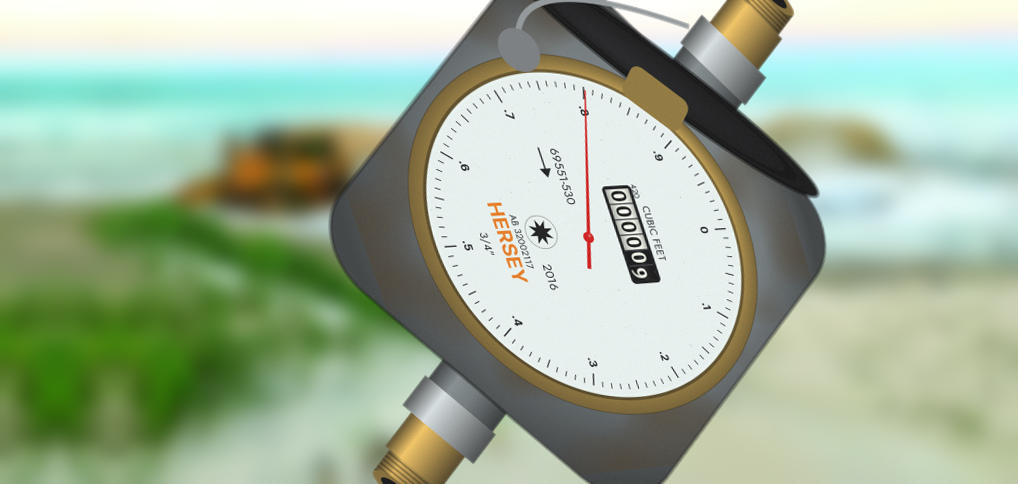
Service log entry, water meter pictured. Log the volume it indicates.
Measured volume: 8.80 ft³
